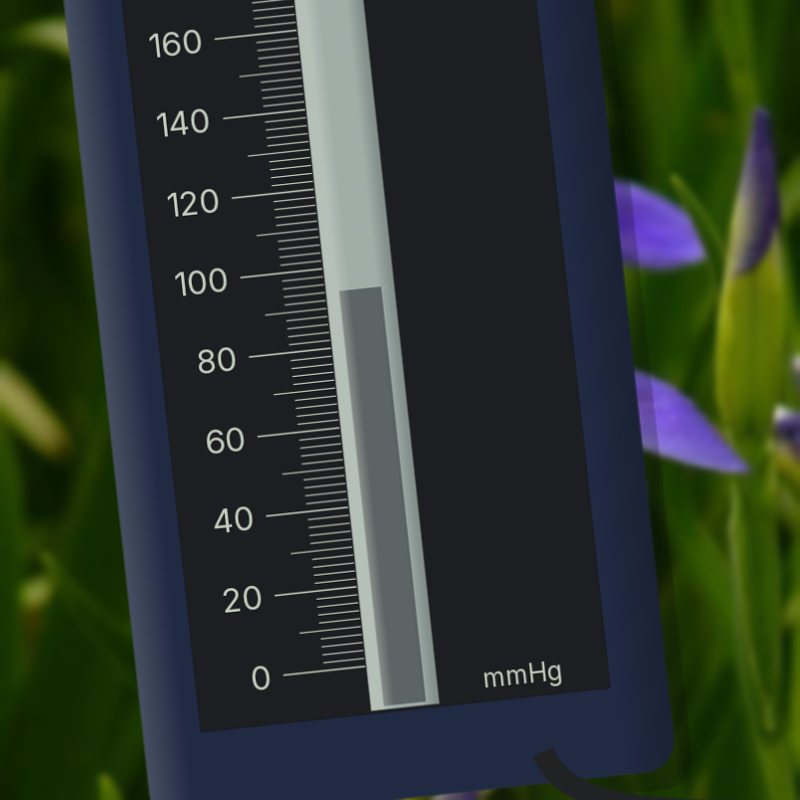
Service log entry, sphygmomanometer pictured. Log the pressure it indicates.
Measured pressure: 94 mmHg
